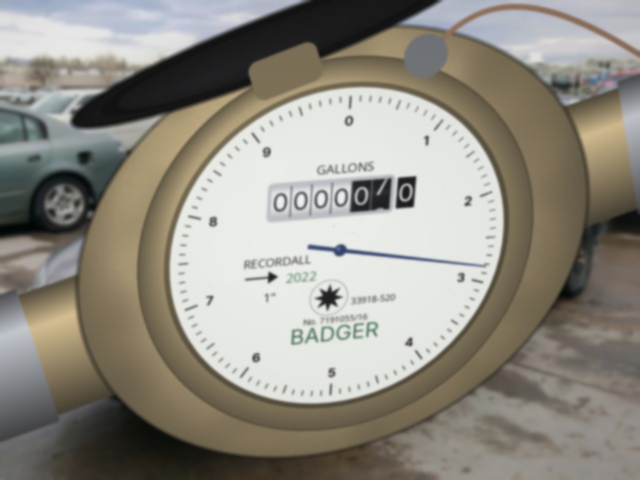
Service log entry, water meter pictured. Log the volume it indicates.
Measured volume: 72.8 gal
